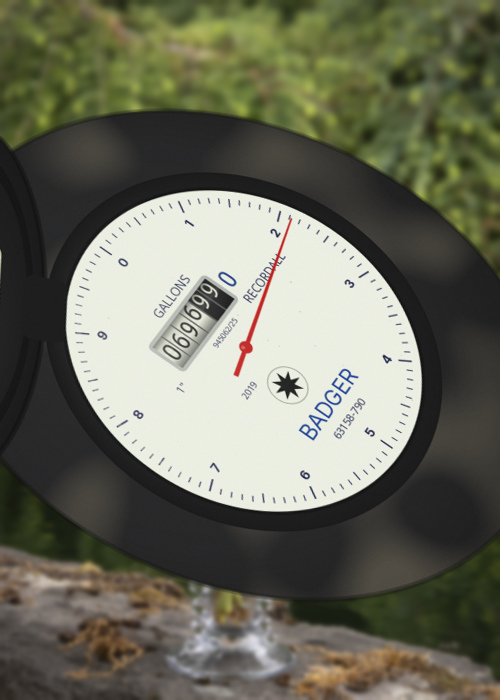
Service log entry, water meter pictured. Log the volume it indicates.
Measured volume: 696992.1 gal
